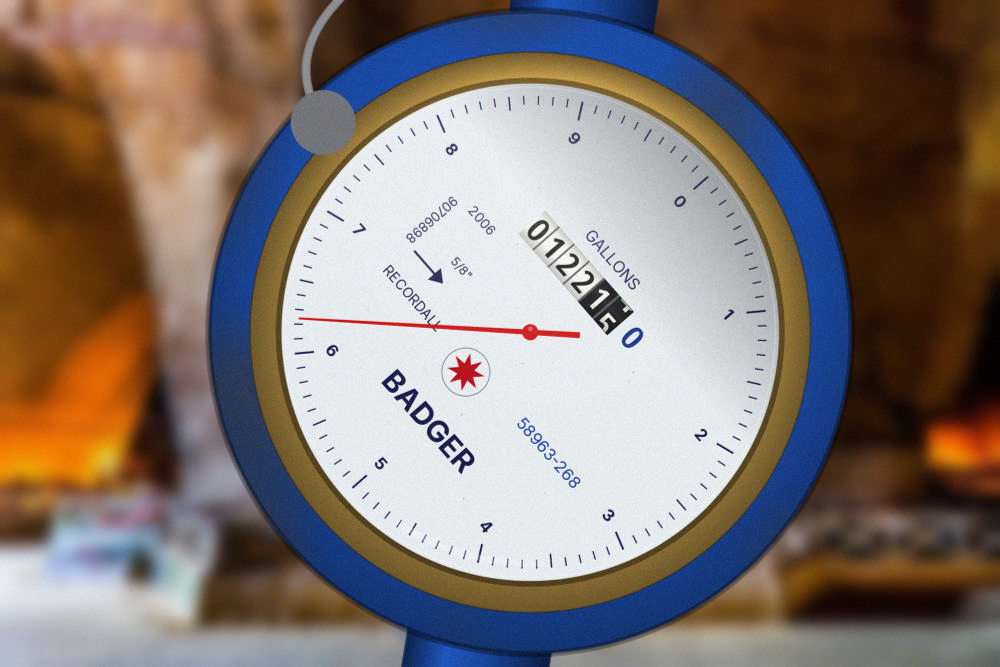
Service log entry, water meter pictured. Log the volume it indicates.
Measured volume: 122146.2 gal
